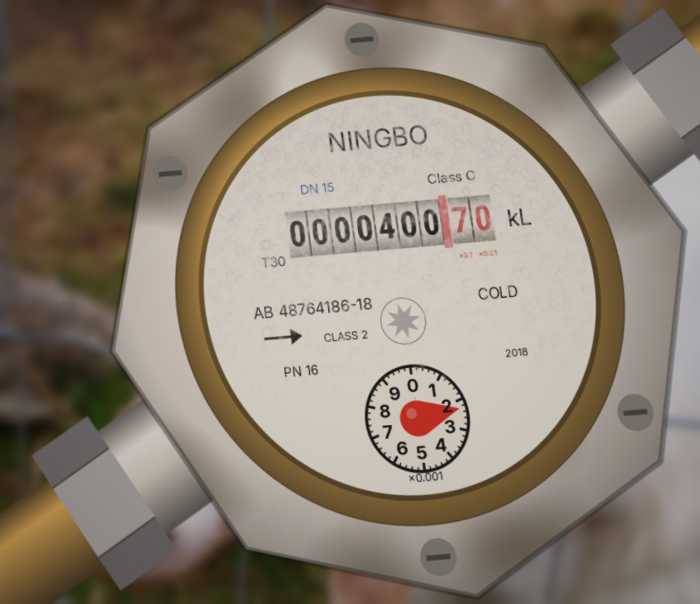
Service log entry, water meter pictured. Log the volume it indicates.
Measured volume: 400.702 kL
